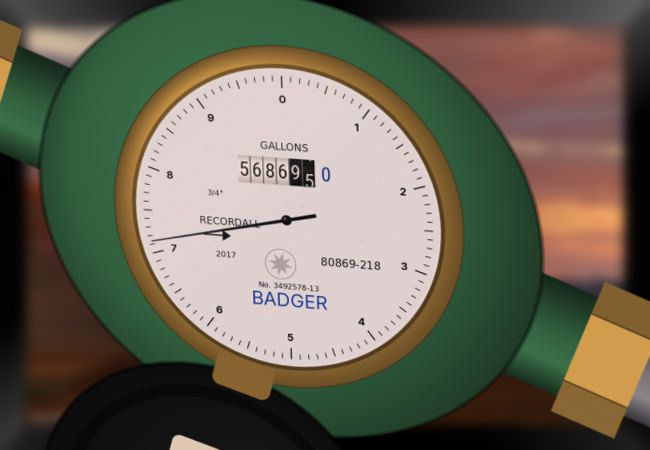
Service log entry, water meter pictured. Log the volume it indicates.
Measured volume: 5686947.1 gal
